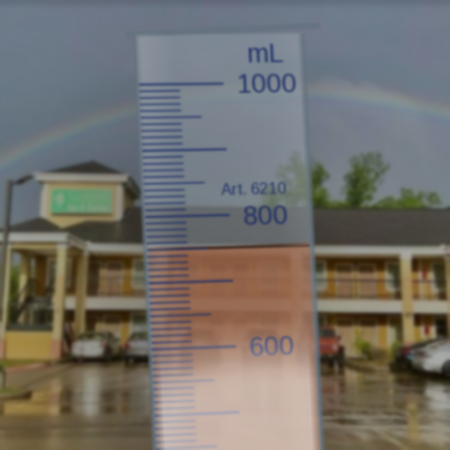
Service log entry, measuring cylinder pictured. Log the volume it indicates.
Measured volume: 750 mL
